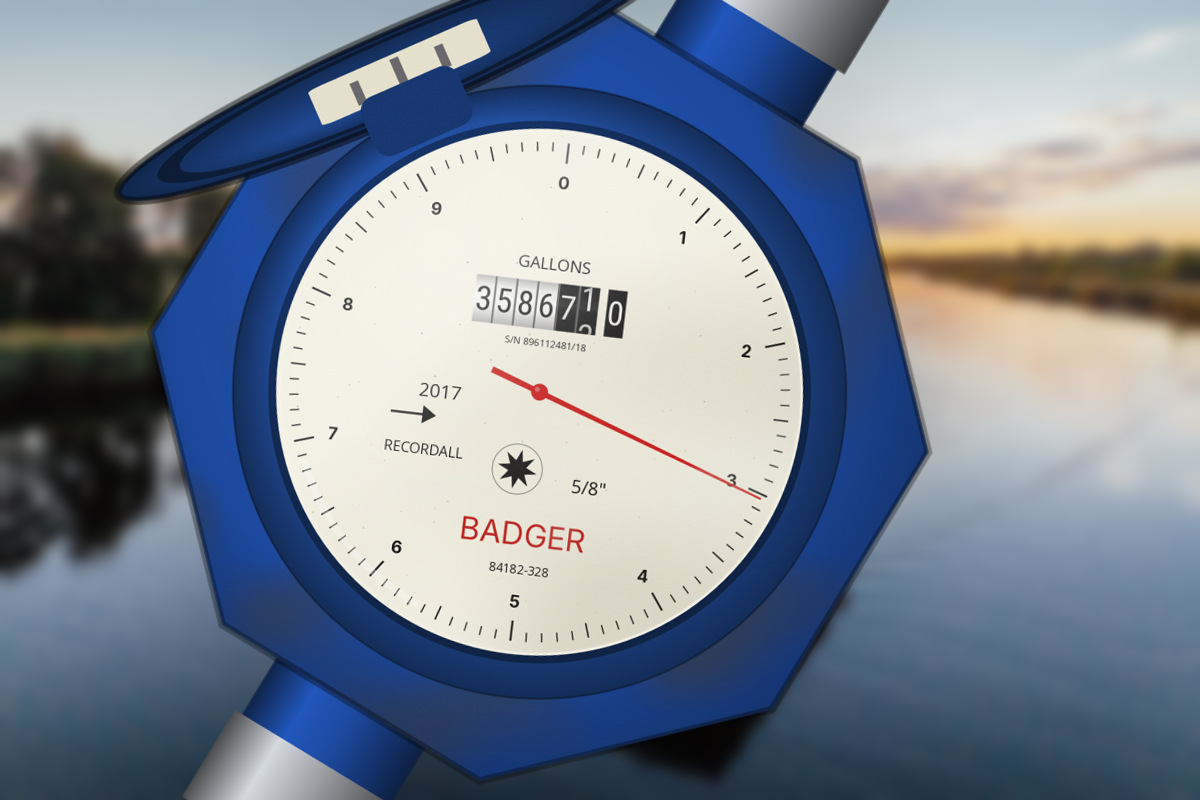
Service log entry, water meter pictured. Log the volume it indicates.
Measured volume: 3586713.0 gal
